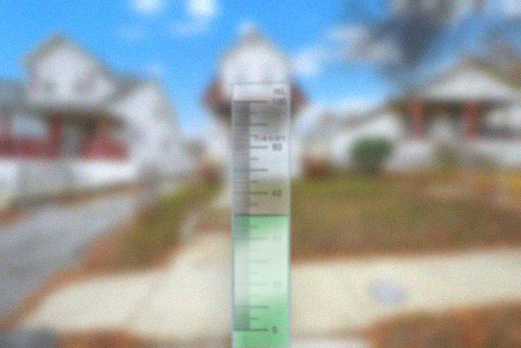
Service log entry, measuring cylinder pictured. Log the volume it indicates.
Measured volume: 50 mL
